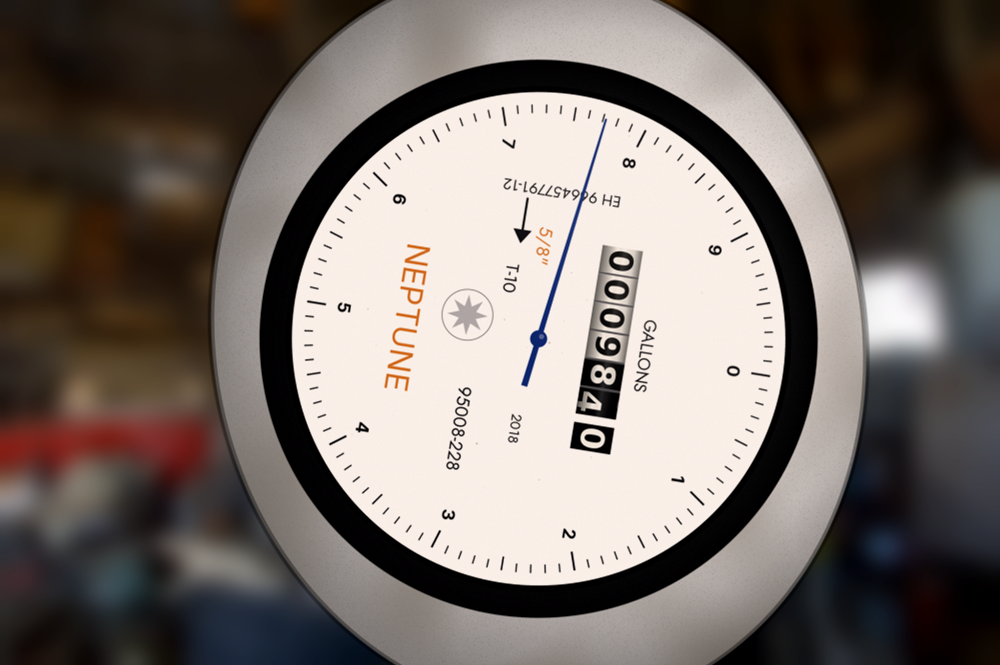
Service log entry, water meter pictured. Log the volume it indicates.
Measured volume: 9837.7 gal
